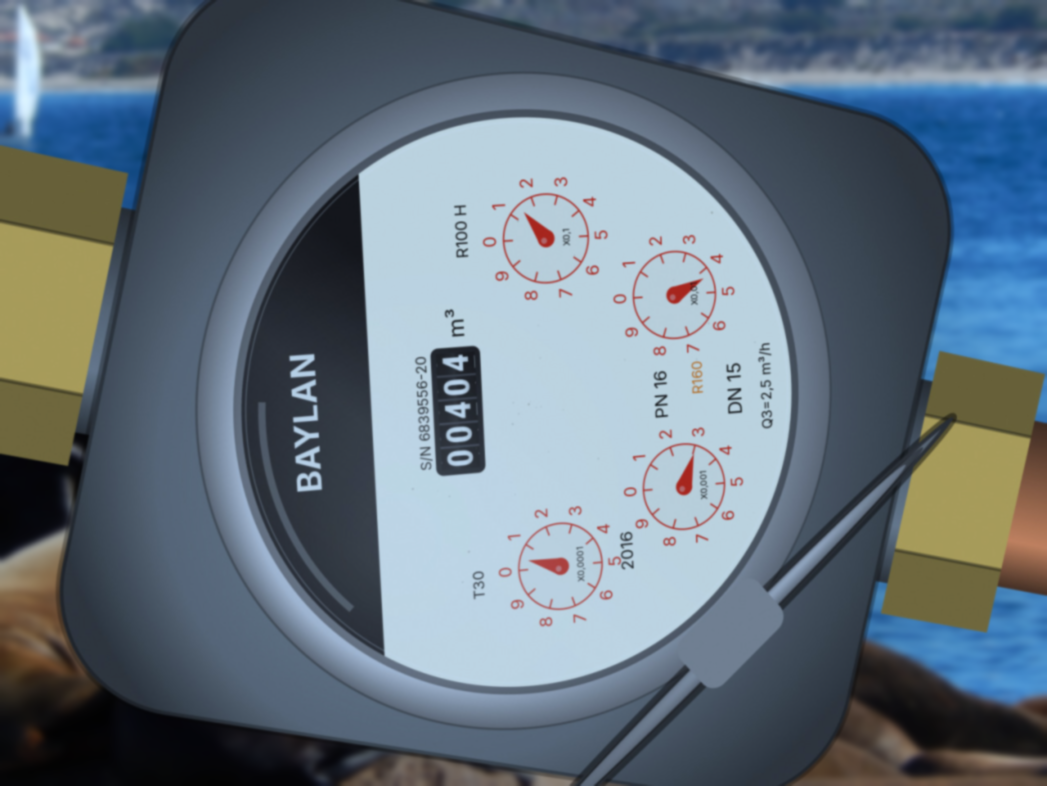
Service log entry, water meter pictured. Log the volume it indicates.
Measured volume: 404.1430 m³
